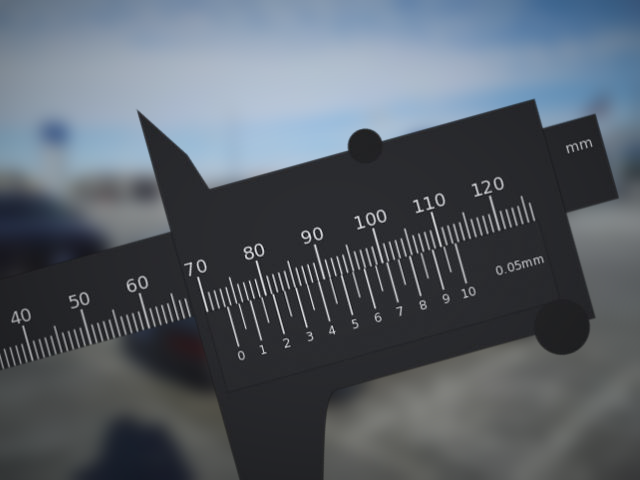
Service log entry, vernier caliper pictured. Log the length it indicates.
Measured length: 73.4 mm
